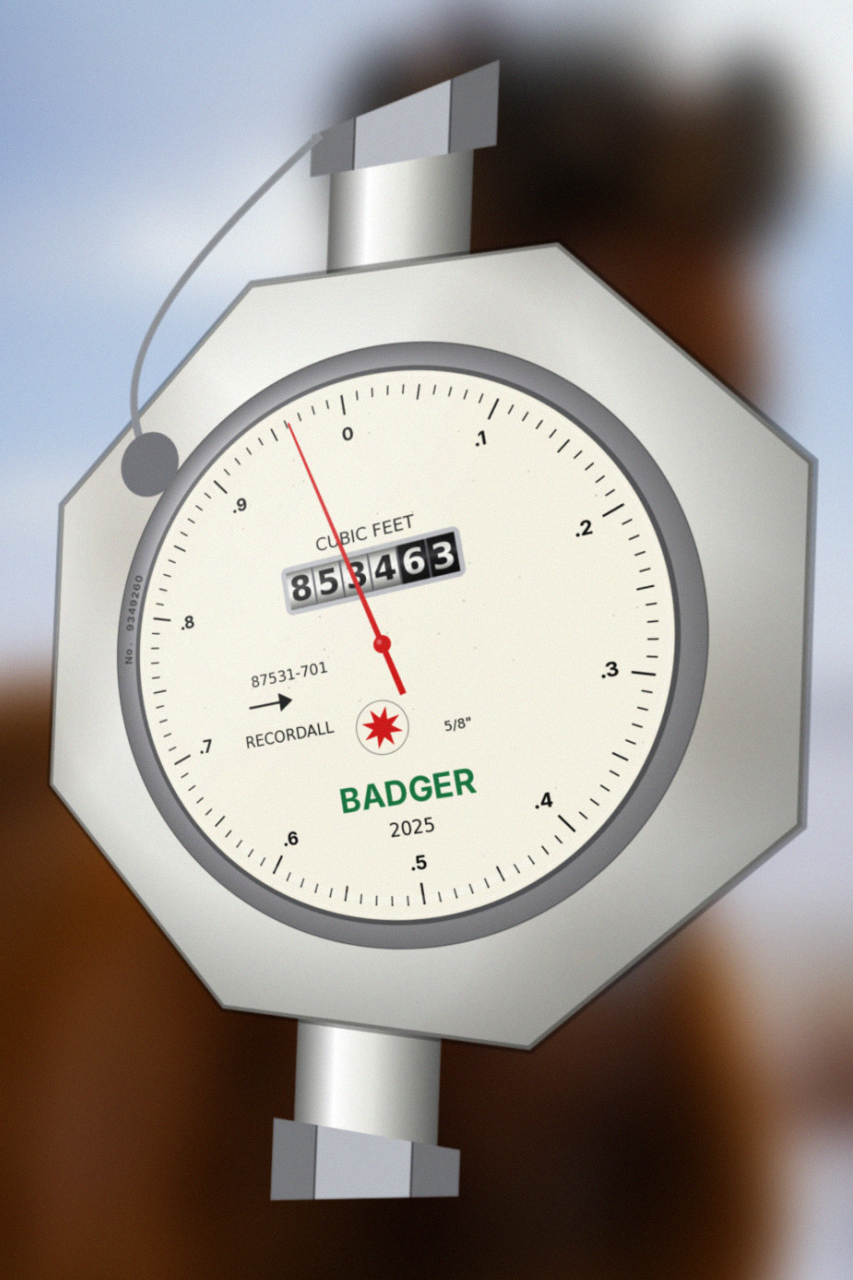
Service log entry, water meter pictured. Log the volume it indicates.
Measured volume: 853462.96 ft³
